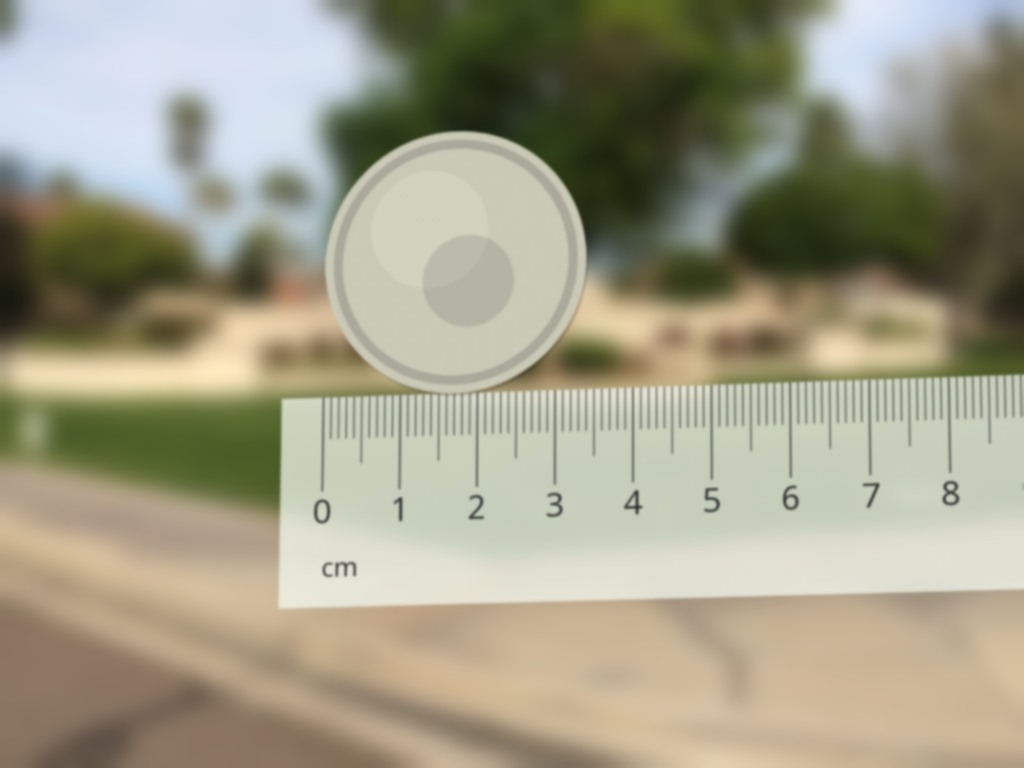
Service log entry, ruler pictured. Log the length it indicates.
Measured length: 3.4 cm
